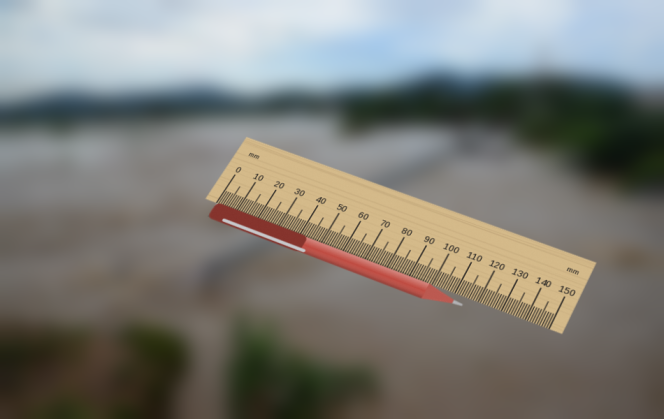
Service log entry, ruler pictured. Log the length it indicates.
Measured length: 115 mm
